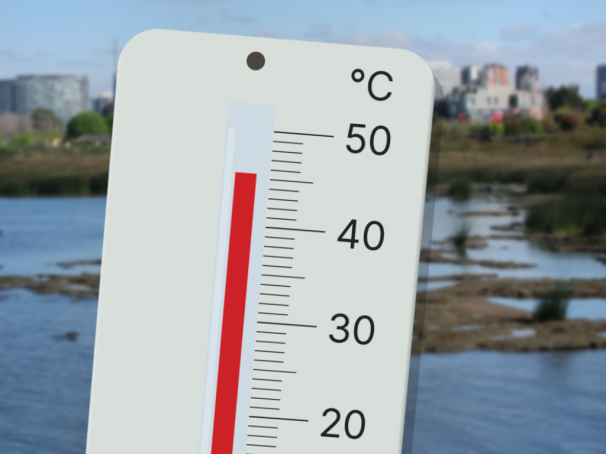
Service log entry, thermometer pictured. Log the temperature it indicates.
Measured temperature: 45.5 °C
